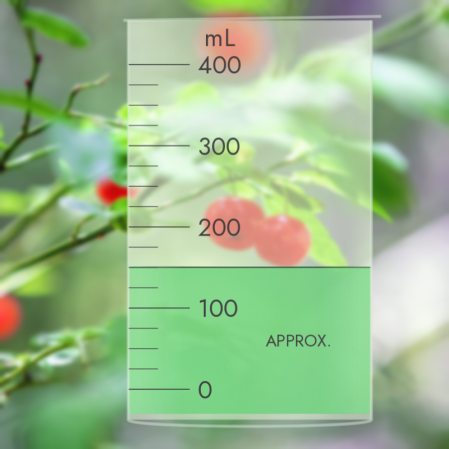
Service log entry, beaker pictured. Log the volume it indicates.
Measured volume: 150 mL
